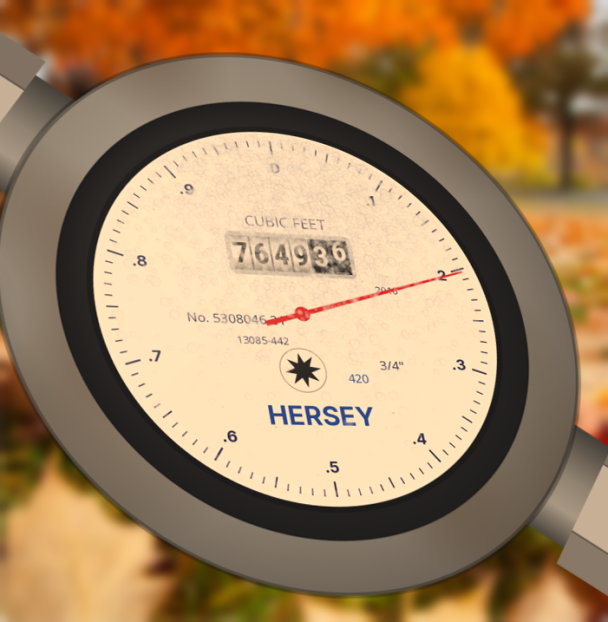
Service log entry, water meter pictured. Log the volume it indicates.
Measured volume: 764936.20 ft³
